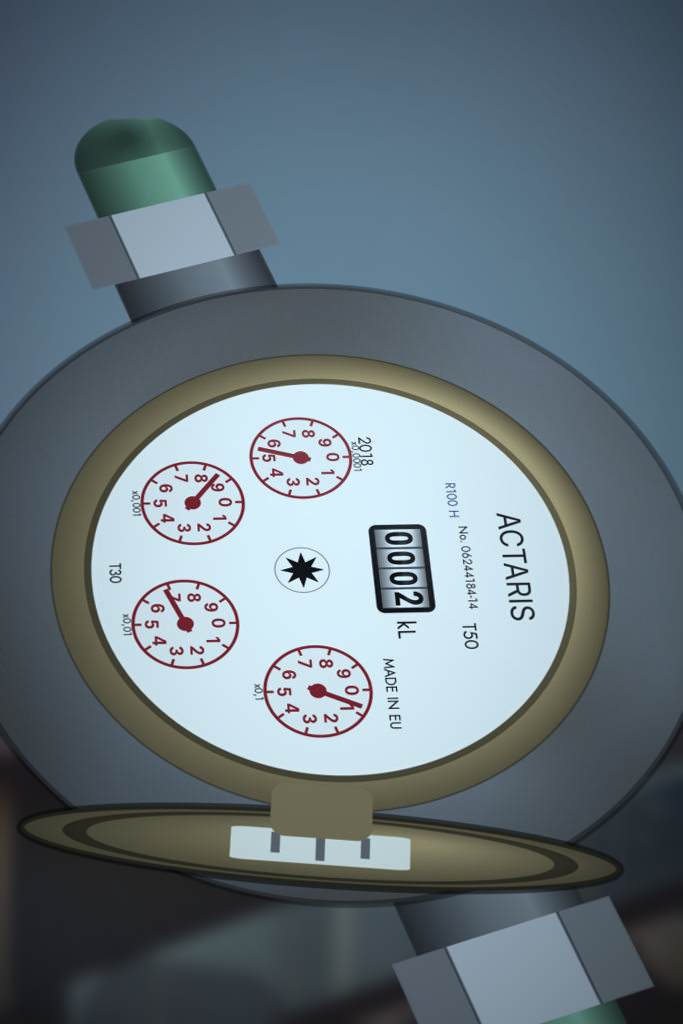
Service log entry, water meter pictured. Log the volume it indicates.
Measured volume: 2.0685 kL
